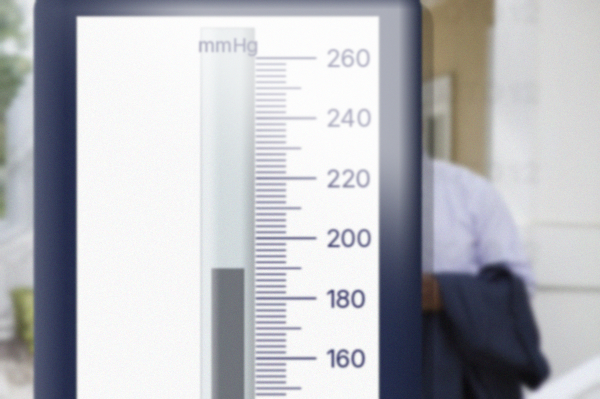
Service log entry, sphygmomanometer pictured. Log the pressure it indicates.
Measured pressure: 190 mmHg
